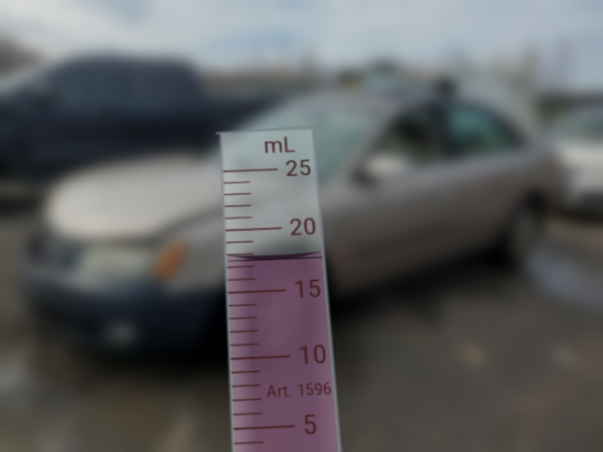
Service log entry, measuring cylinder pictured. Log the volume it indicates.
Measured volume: 17.5 mL
